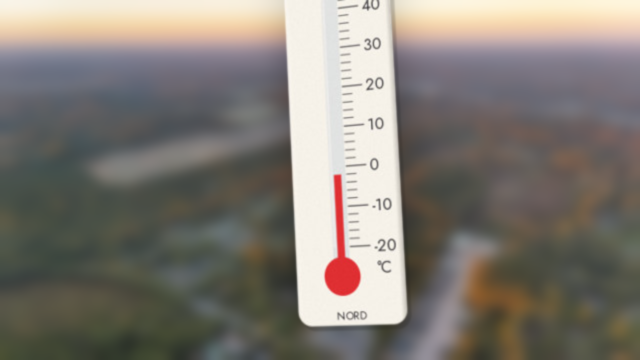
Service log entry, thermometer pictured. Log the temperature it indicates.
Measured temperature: -2 °C
